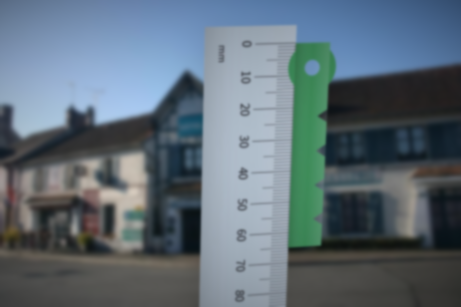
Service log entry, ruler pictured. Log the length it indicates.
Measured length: 65 mm
